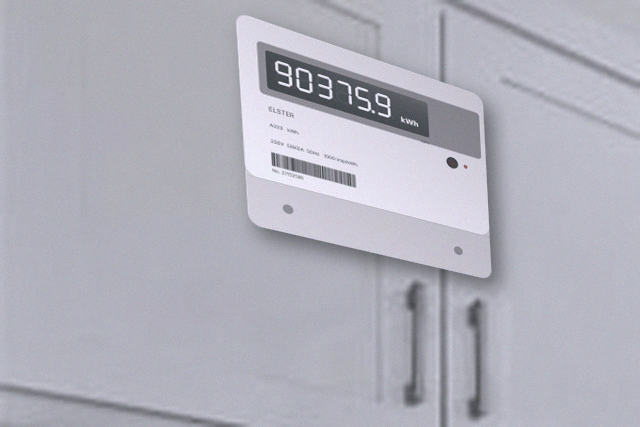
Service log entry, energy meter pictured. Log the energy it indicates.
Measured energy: 90375.9 kWh
